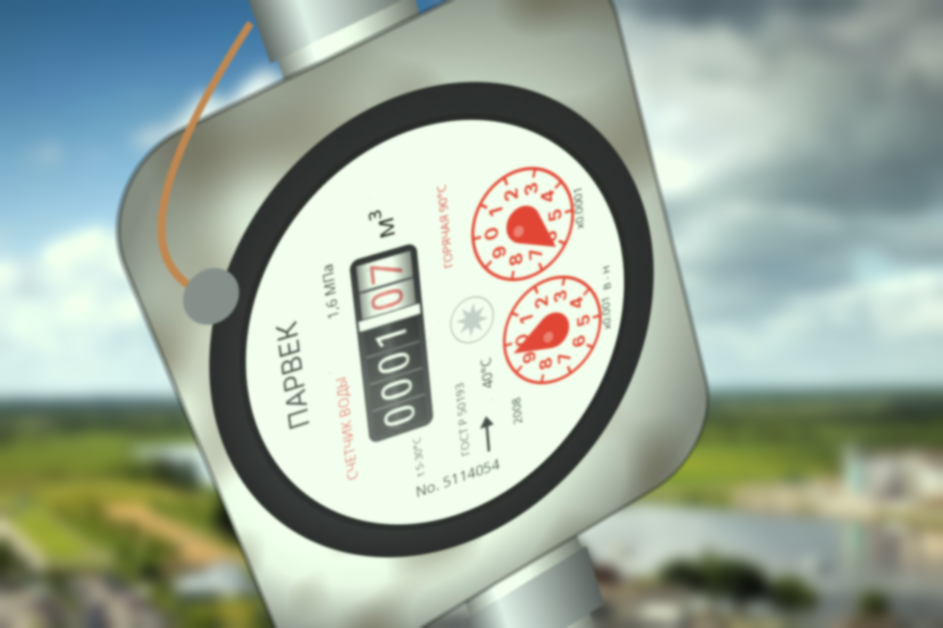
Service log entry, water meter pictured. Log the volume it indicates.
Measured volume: 1.0696 m³
